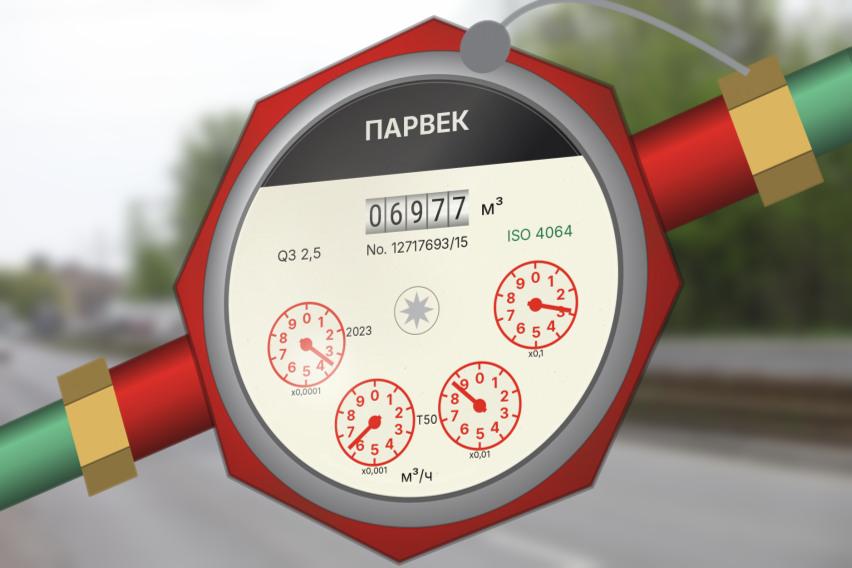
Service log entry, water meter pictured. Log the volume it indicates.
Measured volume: 6977.2863 m³
